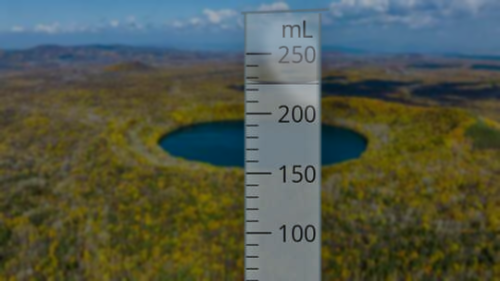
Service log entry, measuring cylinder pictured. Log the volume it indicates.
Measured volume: 225 mL
